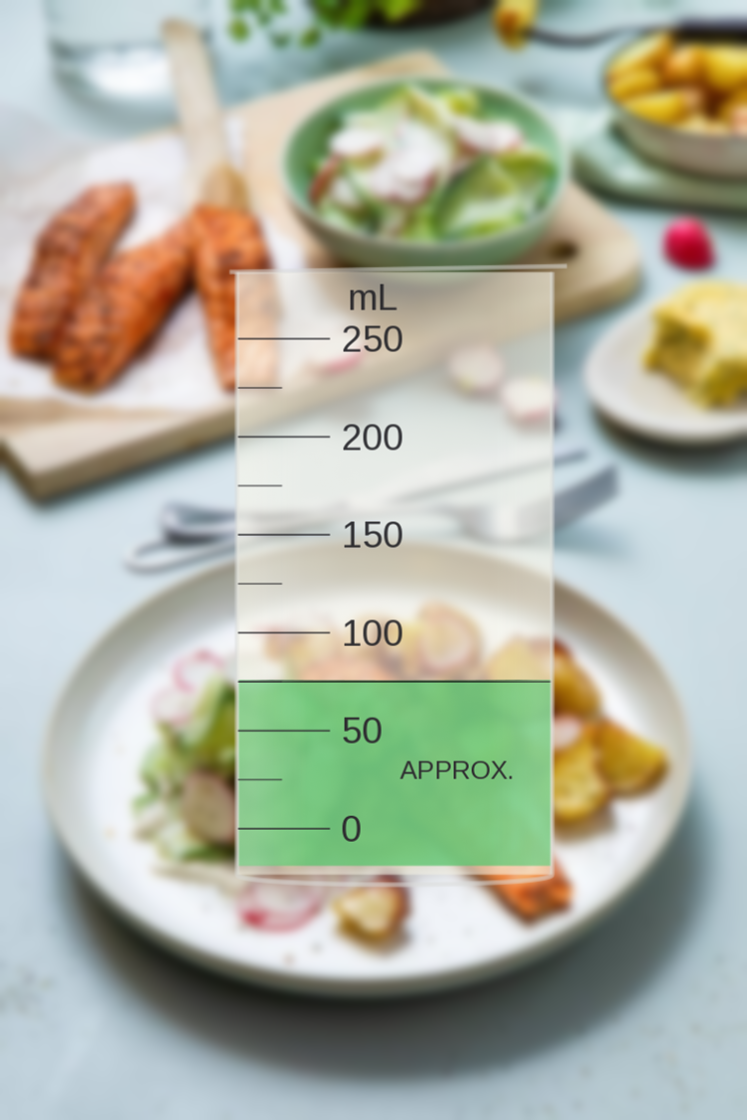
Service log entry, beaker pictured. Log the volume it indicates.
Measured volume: 75 mL
